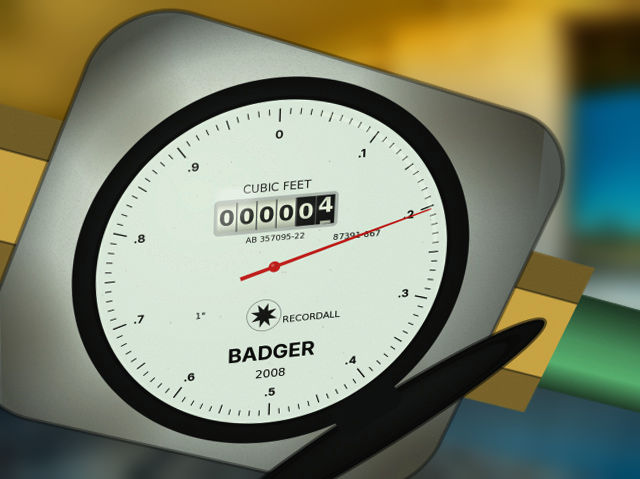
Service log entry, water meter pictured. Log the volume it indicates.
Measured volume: 4.20 ft³
